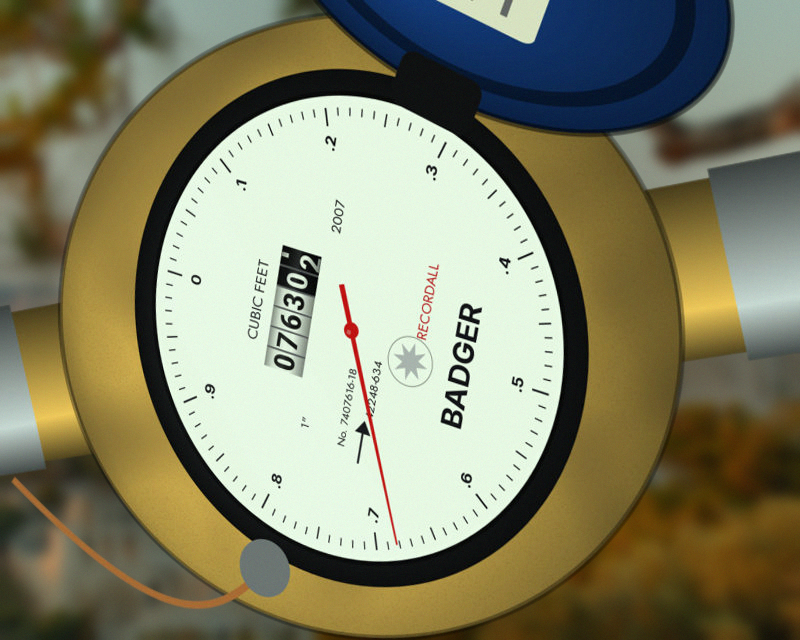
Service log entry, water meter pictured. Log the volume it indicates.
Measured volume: 76301.68 ft³
